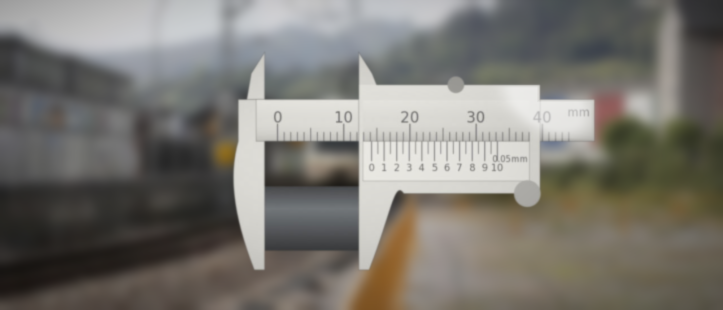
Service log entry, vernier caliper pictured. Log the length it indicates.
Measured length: 14.2 mm
